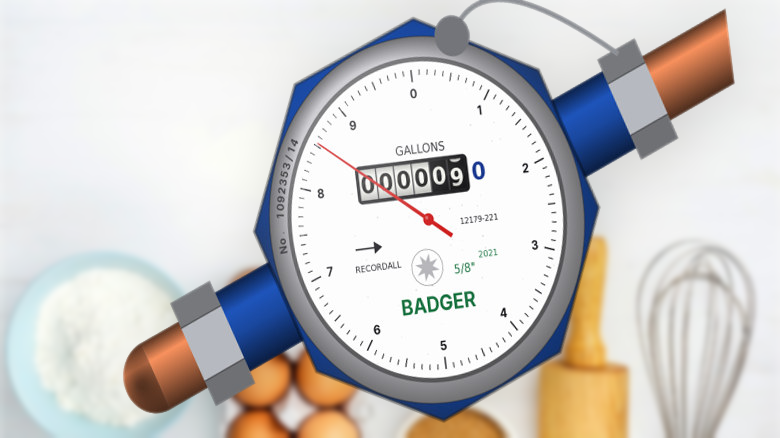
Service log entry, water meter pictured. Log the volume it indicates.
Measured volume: 88.5 gal
